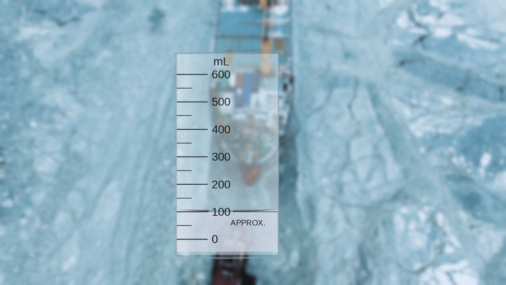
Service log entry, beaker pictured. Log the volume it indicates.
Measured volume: 100 mL
